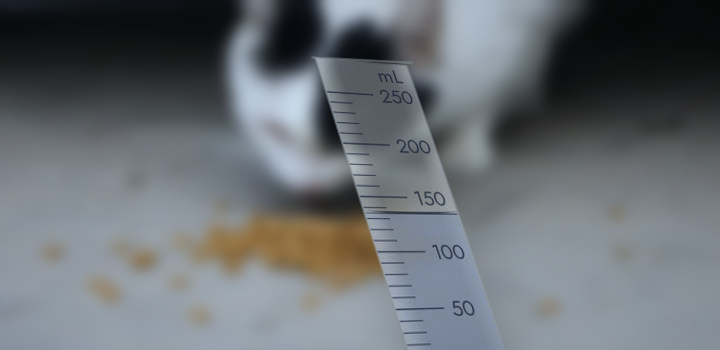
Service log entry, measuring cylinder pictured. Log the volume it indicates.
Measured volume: 135 mL
